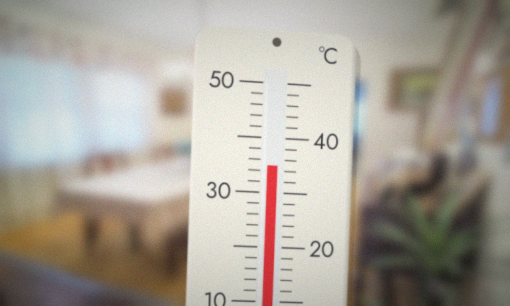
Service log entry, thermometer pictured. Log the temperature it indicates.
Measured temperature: 35 °C
